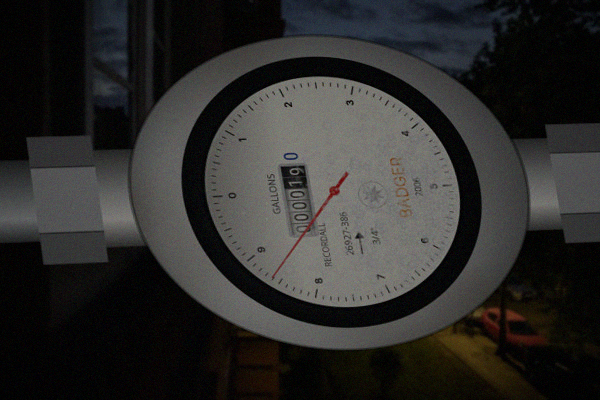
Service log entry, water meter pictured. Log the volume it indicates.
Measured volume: 188.6 gal
